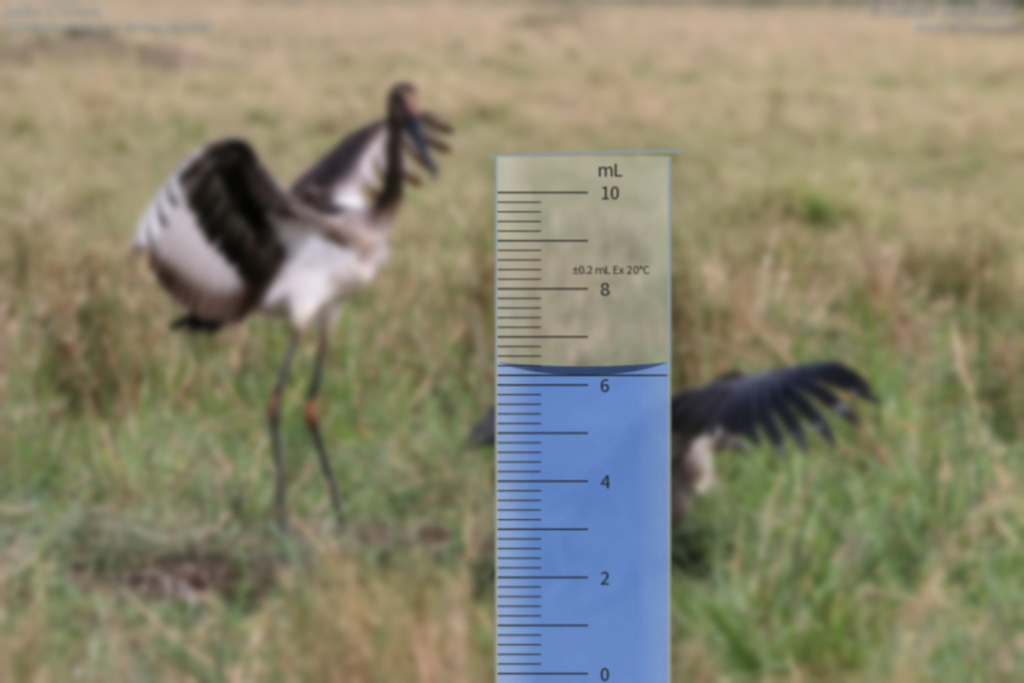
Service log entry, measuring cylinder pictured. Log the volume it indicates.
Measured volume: 6.2 mL
